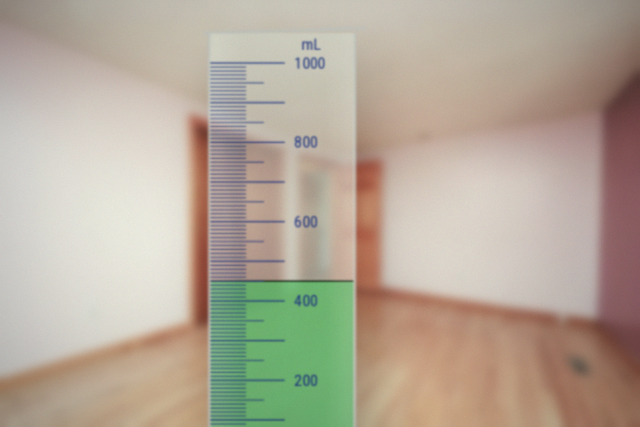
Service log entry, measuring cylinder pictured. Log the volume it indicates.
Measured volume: 450 mL
